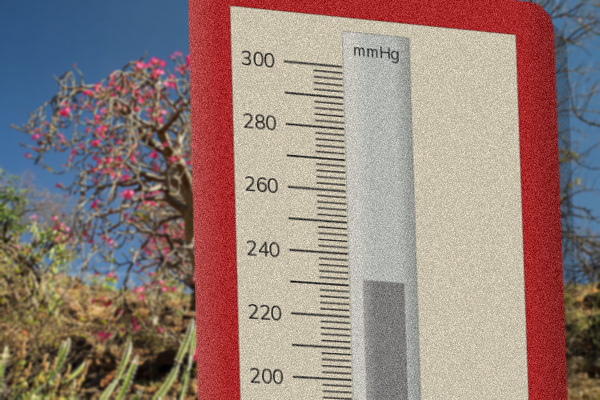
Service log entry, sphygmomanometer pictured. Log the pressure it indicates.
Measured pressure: 232 mmHg
